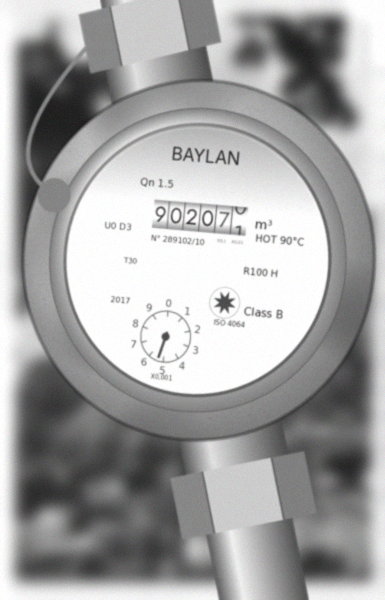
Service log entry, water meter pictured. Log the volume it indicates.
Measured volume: 9020.705 m³
